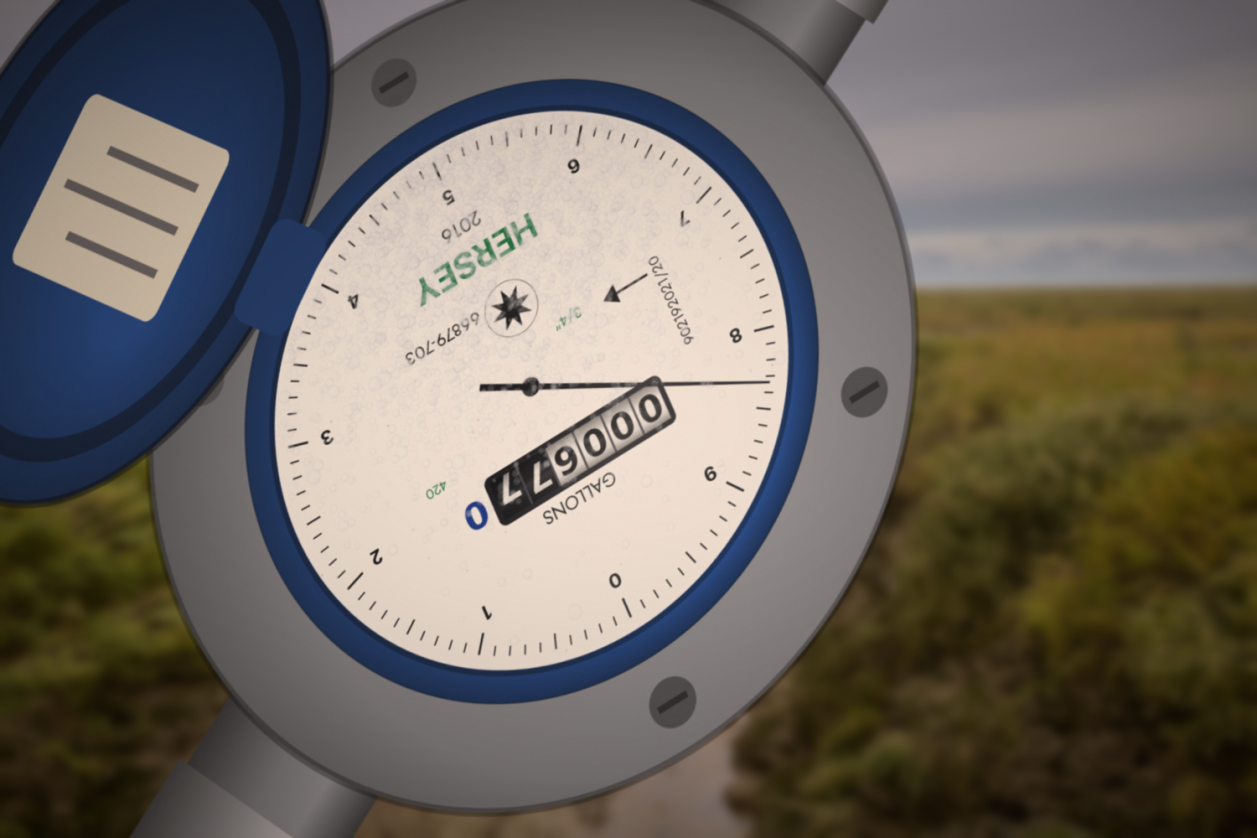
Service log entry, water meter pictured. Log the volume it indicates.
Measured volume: 6768.3 gal
